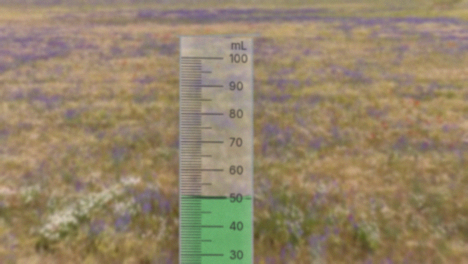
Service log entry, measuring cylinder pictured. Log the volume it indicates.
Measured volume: 50 mL
